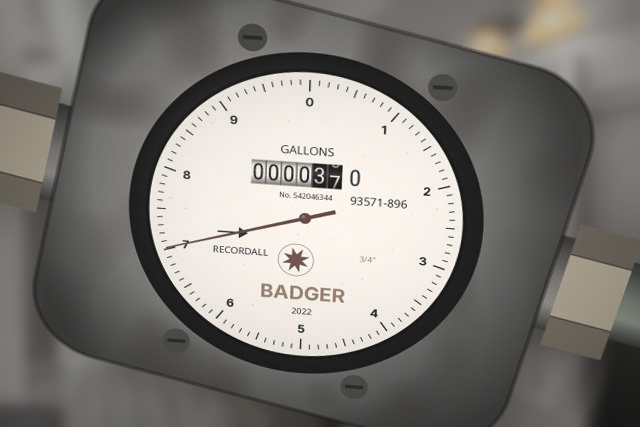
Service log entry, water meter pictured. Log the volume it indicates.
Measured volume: 367.0 gal
